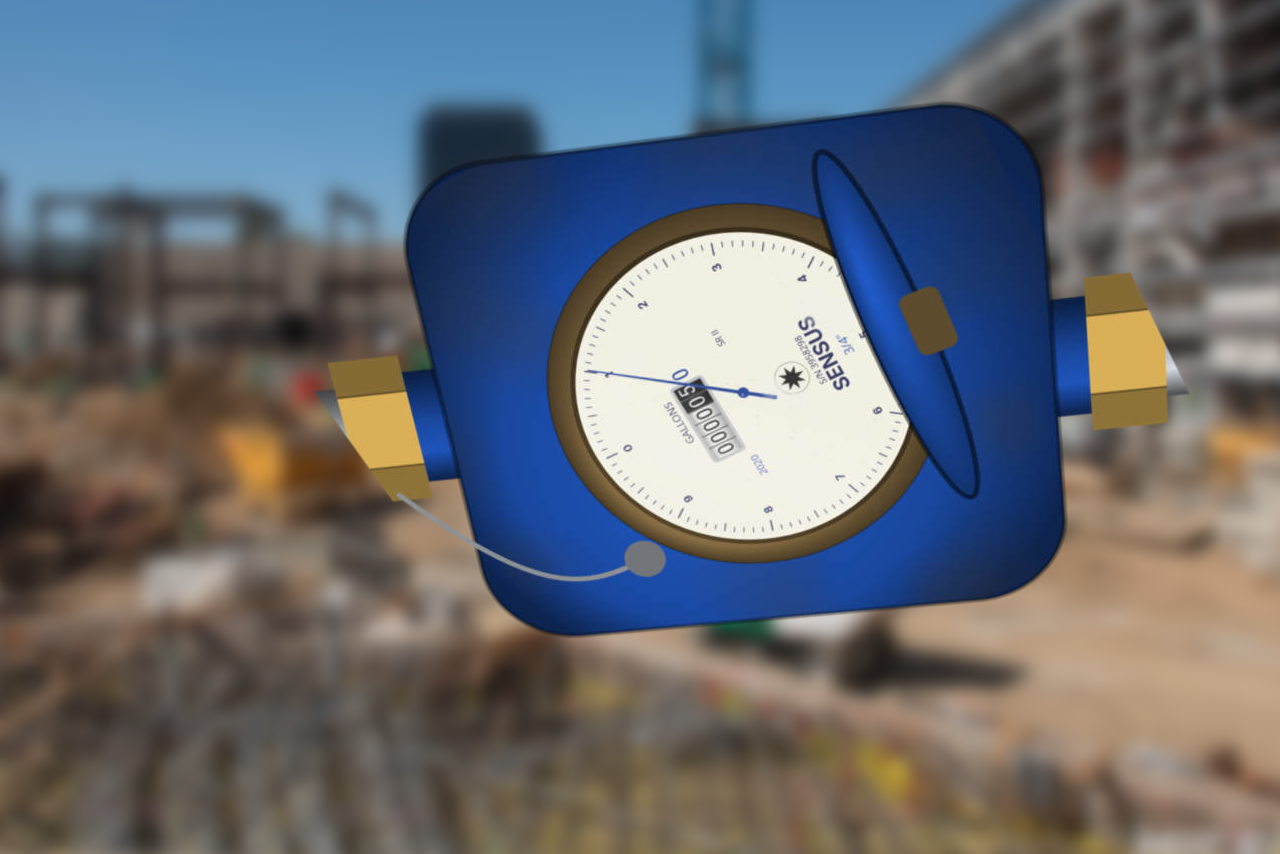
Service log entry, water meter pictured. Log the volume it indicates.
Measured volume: 51.0 gal
